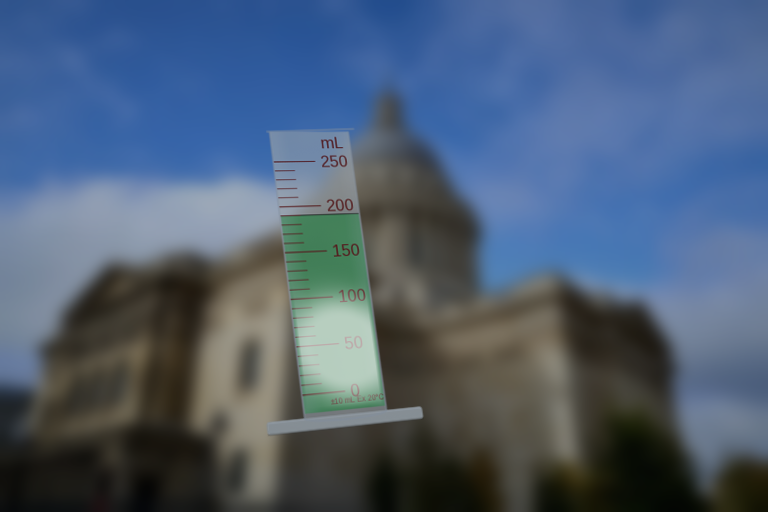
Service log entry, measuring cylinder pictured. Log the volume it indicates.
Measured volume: 190 mL
